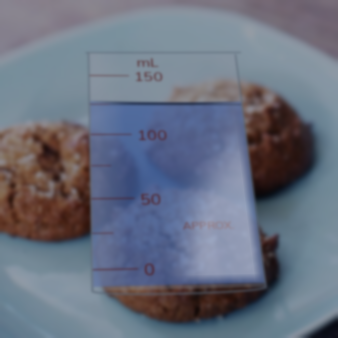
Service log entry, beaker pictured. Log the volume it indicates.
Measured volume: 125 mL
